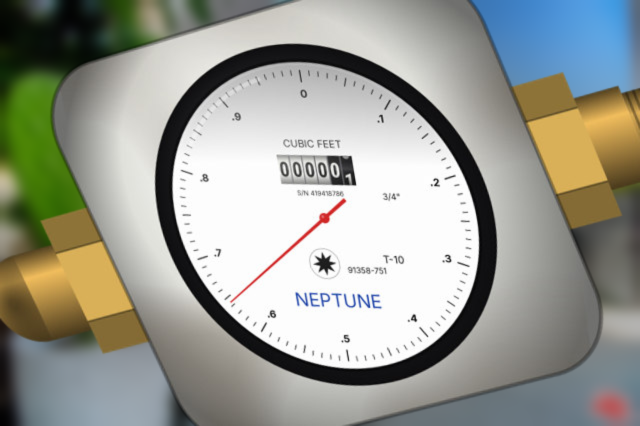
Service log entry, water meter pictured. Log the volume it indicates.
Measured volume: 0.64 ft³
